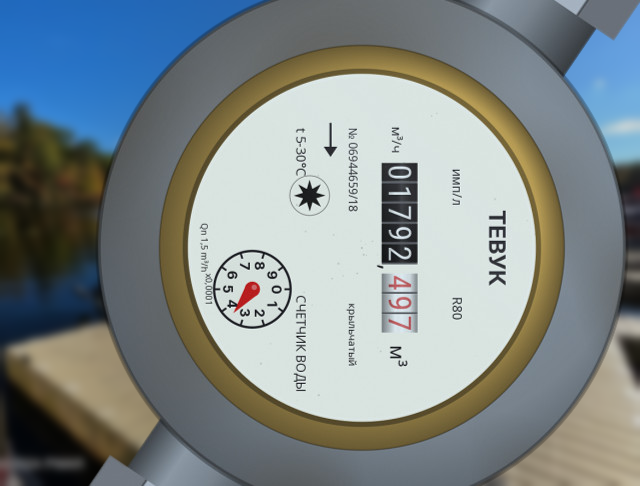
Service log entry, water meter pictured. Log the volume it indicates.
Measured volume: 1792.4973 m³
